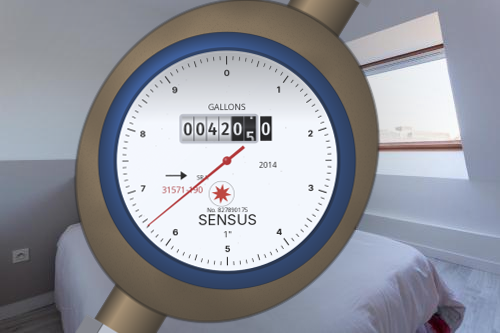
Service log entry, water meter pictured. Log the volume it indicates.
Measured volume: 42046.4 gal
